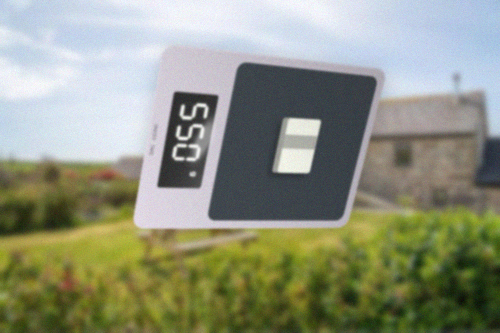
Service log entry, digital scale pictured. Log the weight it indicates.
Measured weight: 550 g
